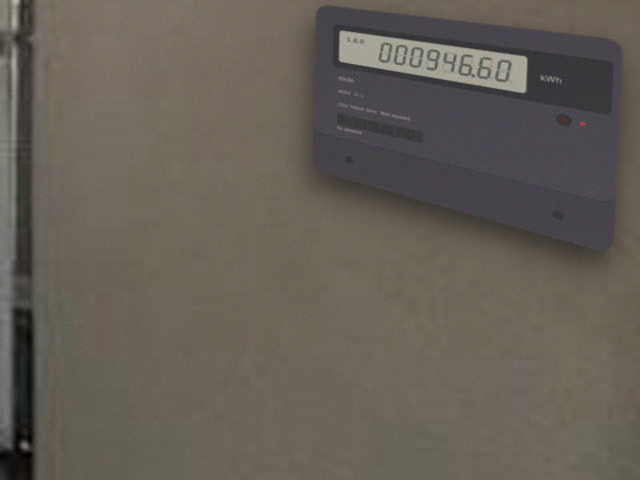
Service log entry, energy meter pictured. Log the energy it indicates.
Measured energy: 946.60 kWh
